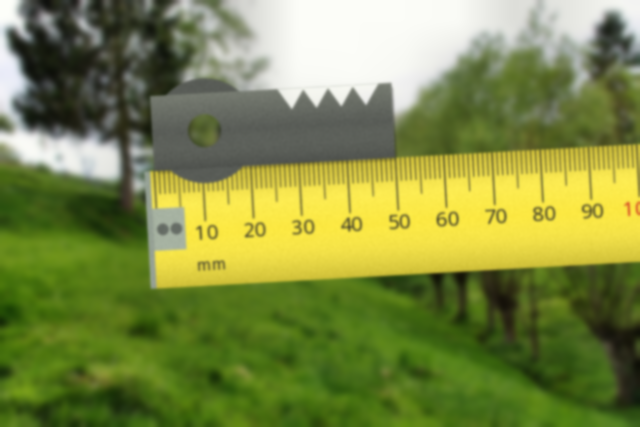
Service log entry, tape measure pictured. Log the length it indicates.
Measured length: 50 mm
